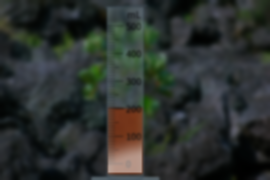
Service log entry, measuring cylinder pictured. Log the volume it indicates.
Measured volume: 200 mL
